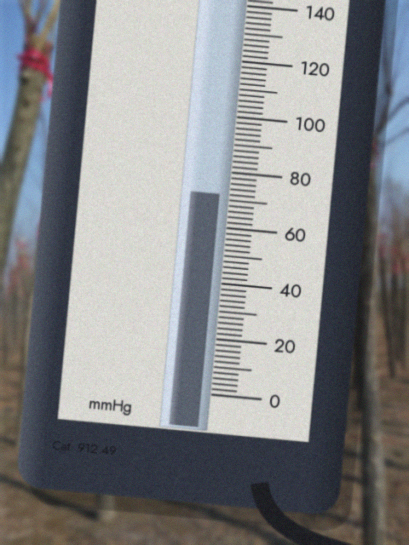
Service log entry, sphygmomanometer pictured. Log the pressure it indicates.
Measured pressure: 72 mmHg
